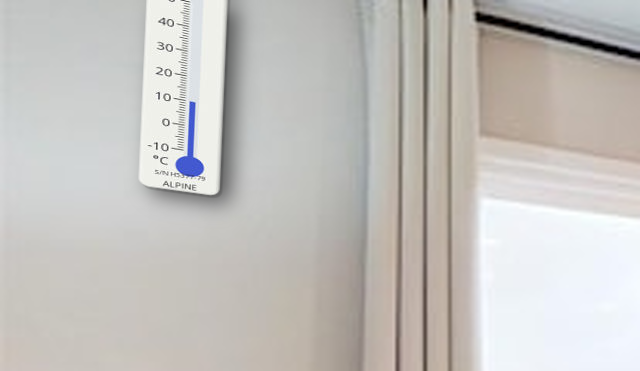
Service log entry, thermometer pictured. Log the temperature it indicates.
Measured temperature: 10 °C
